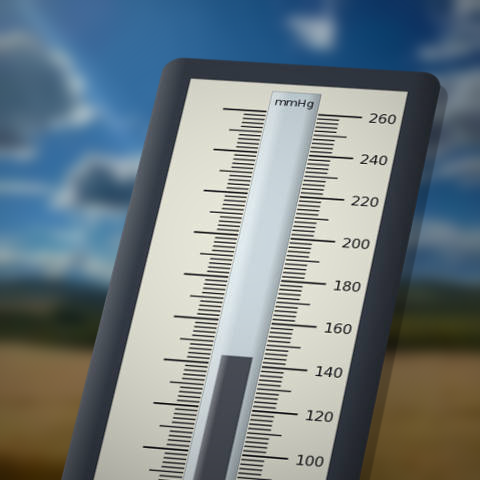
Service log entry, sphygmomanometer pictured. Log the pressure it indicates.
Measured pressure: 144 mmHg
